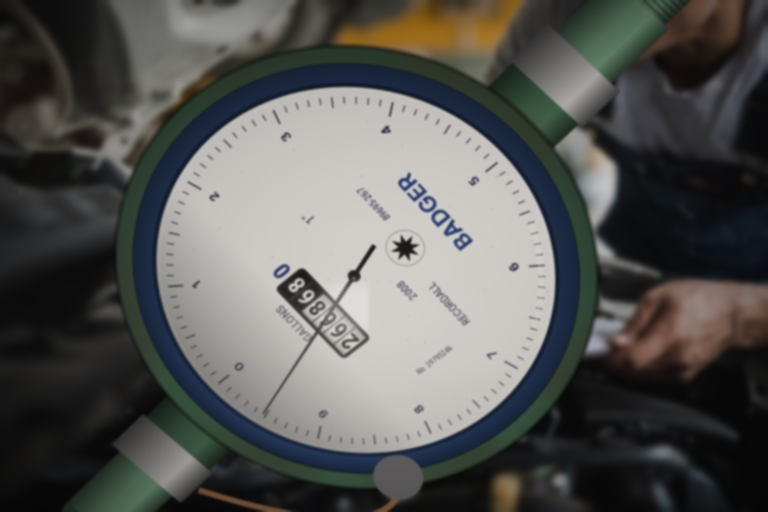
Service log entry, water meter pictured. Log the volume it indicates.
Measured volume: 2668679.5 gal
